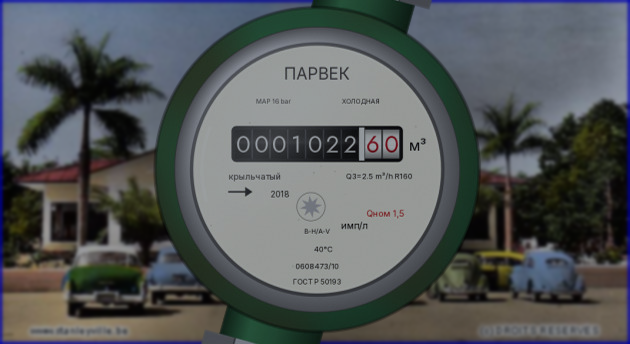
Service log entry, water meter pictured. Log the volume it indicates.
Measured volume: 1022.60 m³
